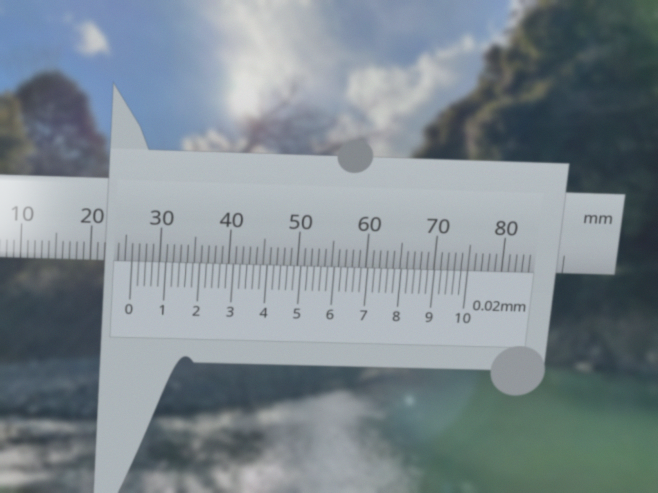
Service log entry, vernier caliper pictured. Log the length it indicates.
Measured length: 26.0 mm
